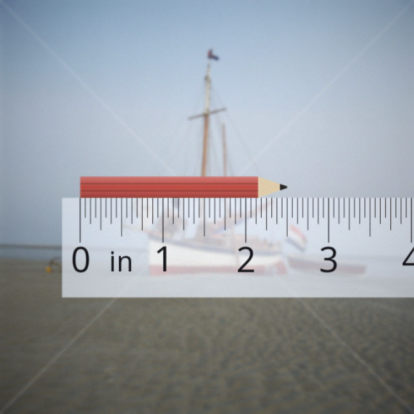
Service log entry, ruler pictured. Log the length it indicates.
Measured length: 2.5 in
